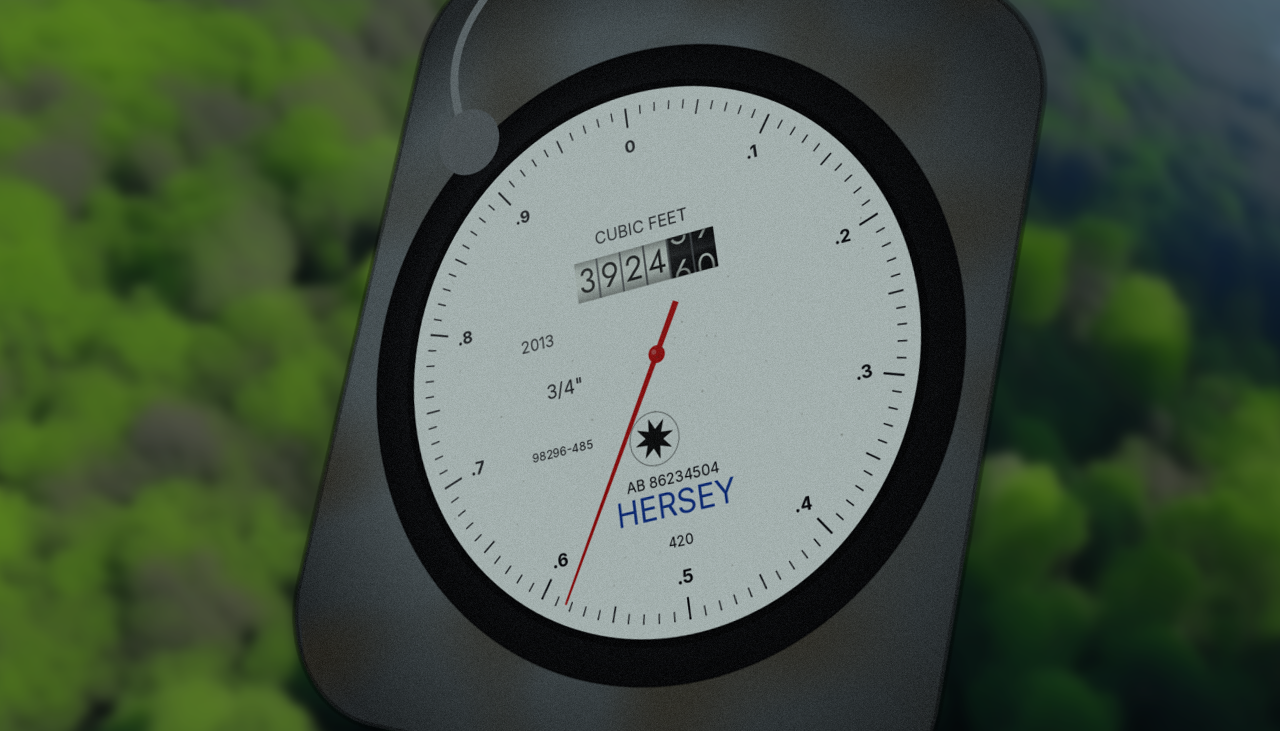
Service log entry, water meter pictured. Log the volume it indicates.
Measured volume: 392459.58 ft³
